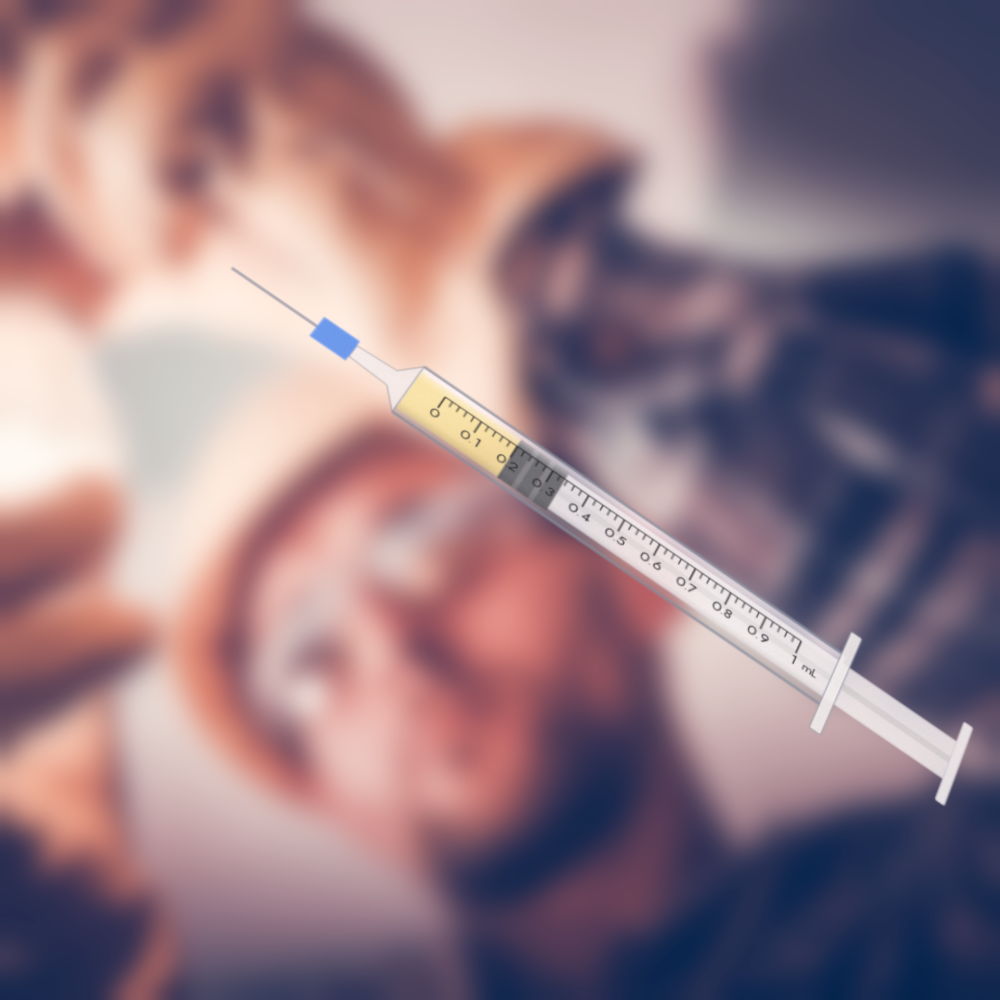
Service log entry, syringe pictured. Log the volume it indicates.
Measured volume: 0.2 mL
